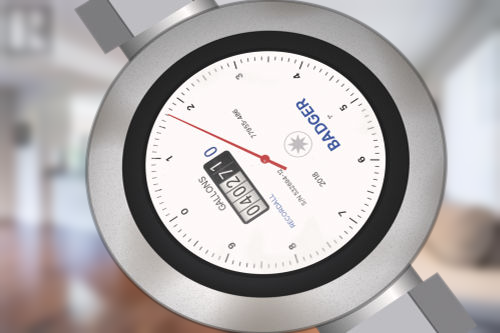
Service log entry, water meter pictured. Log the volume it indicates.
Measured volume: 402711.7 gal
